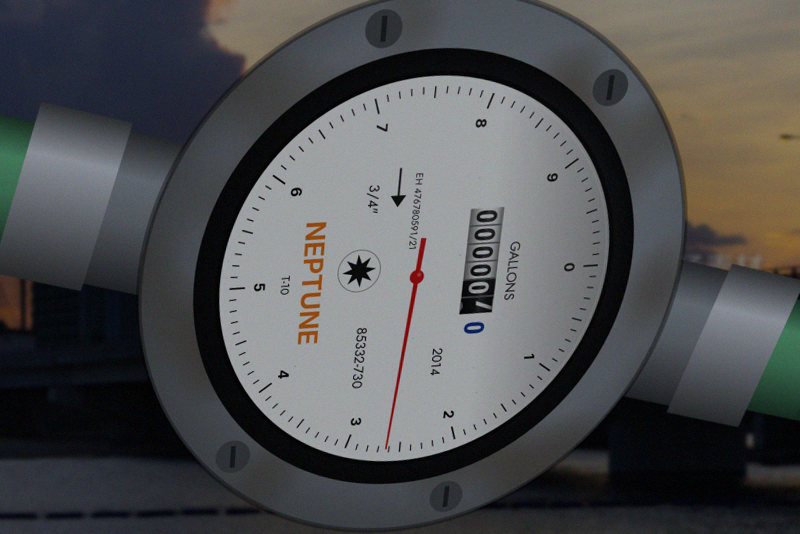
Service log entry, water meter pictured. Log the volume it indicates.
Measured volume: 72.6 gal
